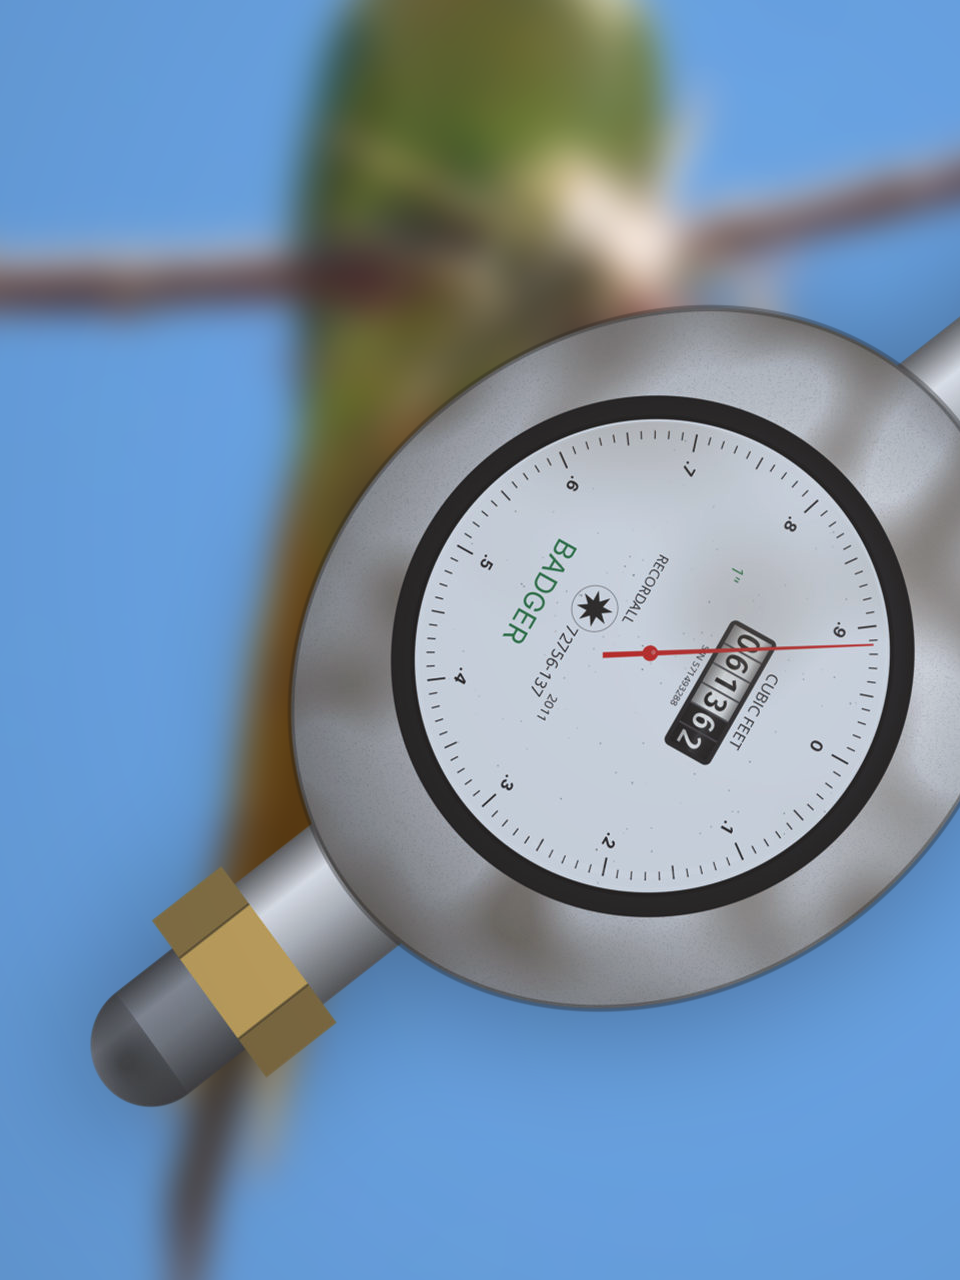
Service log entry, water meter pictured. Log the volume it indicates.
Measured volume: 61361.91 ft³
